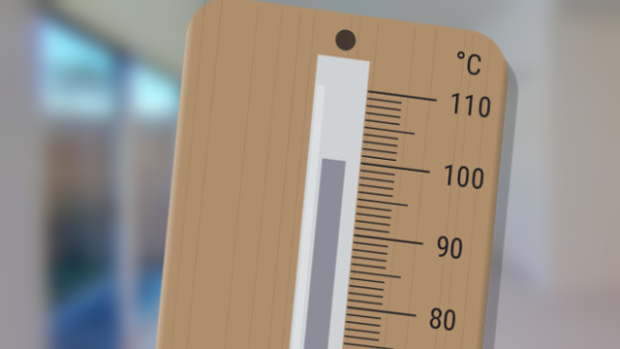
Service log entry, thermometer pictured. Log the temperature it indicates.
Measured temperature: 100 °C
